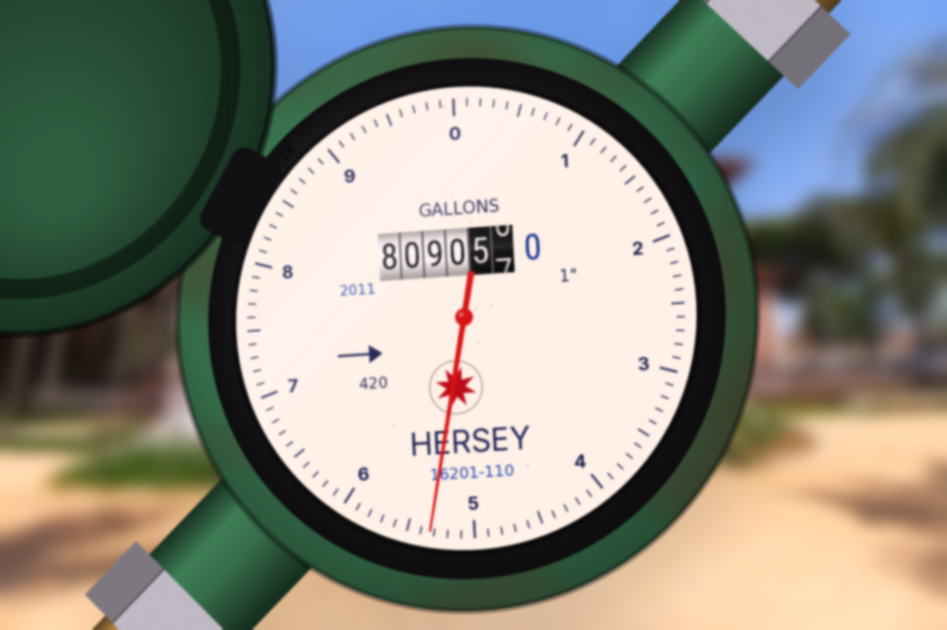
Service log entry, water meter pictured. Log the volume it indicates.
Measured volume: 8090565.3 gal
